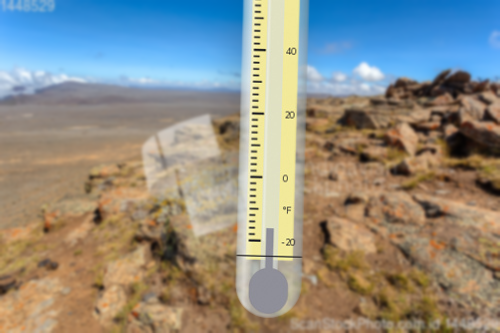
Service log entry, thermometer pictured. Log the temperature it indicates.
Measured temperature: -16 °F
